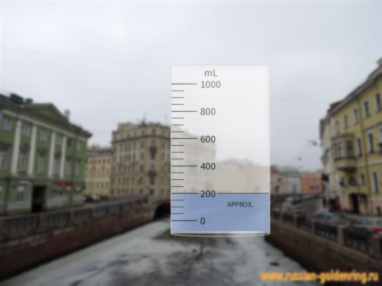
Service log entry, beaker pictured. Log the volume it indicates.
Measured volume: 200 mL
